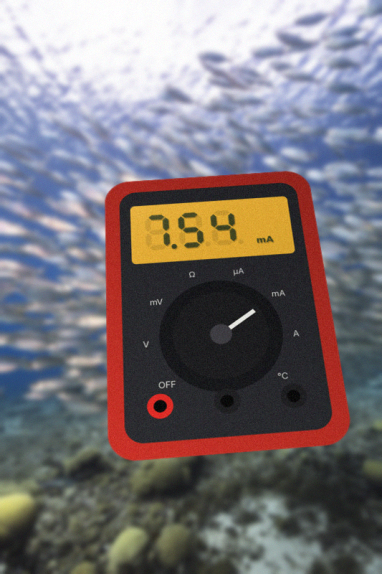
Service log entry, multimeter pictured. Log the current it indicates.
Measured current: 7.54 mA
